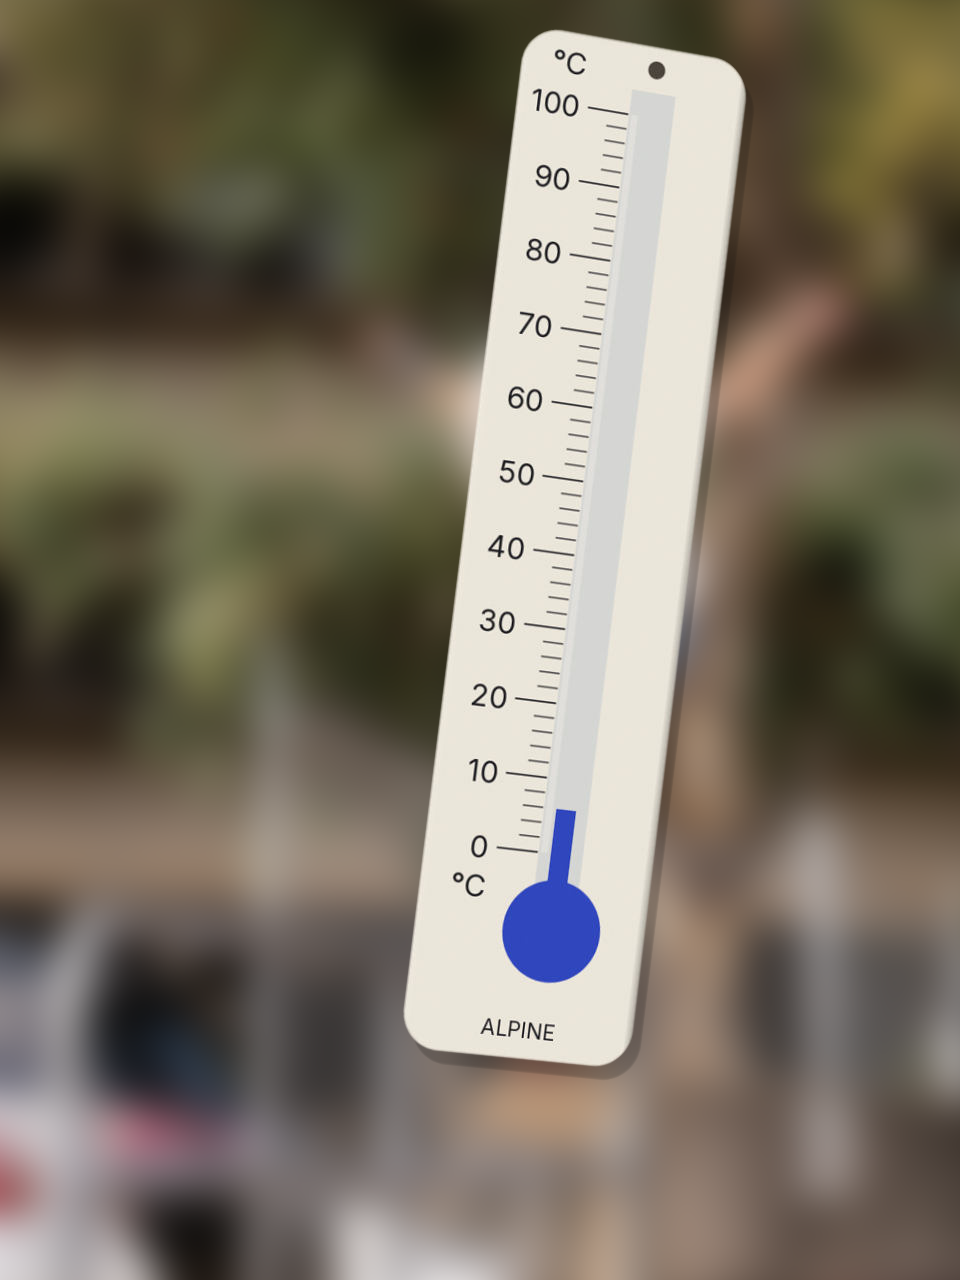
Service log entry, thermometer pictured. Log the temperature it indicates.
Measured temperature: 6 °C
